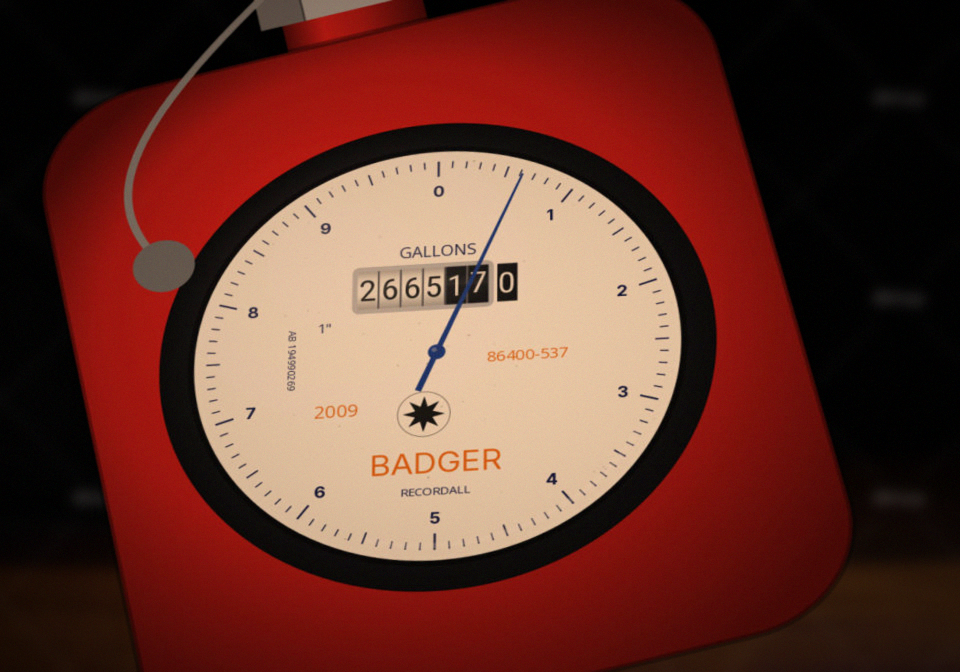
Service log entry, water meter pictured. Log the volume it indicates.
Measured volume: 2665170.6 gal
